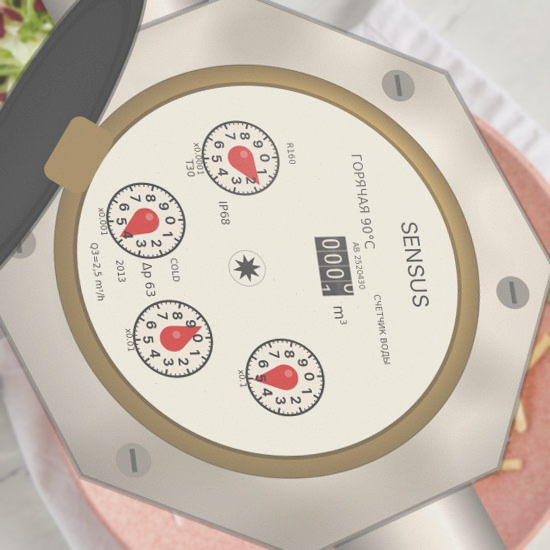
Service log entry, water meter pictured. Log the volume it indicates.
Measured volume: 0.4941 m³
